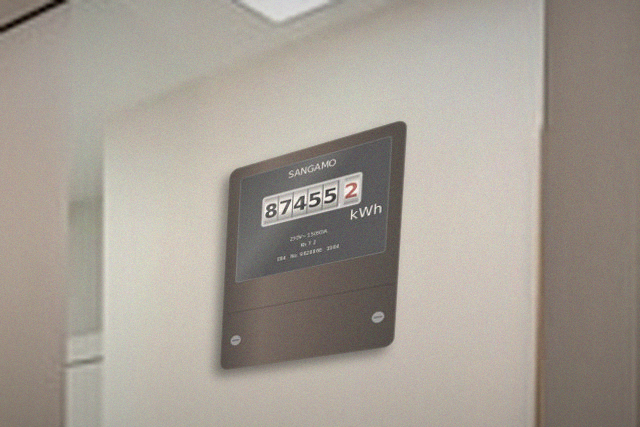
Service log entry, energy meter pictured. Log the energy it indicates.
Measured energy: 87455.2 kWh
